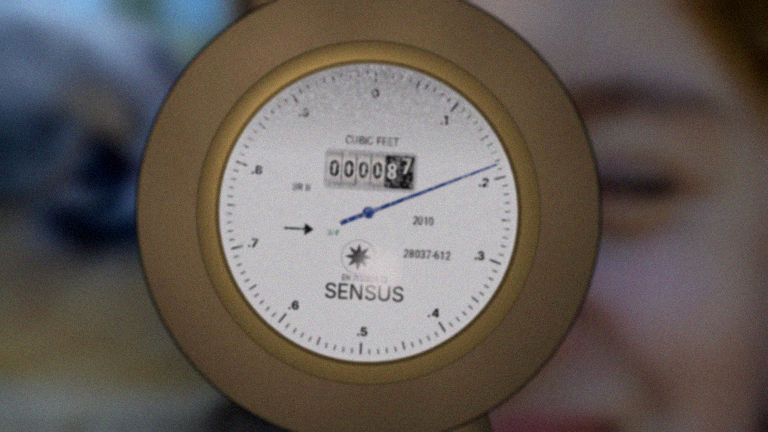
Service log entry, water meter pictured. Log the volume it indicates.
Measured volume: 87.18 ft³
